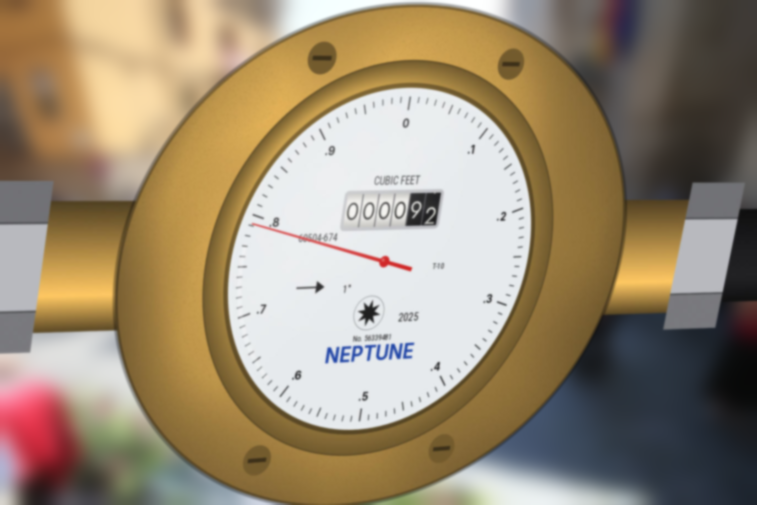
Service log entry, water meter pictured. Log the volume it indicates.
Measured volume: 91.79 ft³
